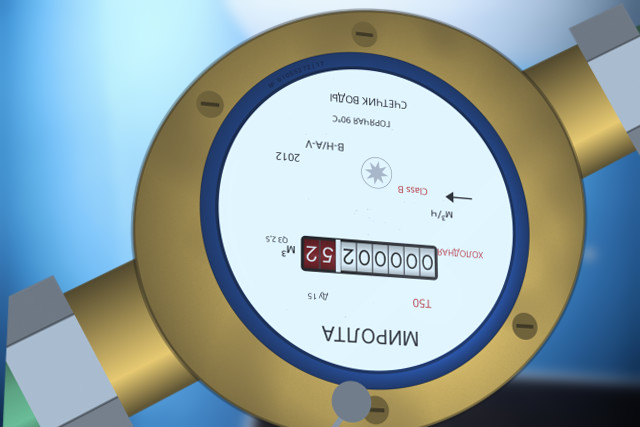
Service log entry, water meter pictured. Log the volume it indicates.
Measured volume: 2.52 m³
